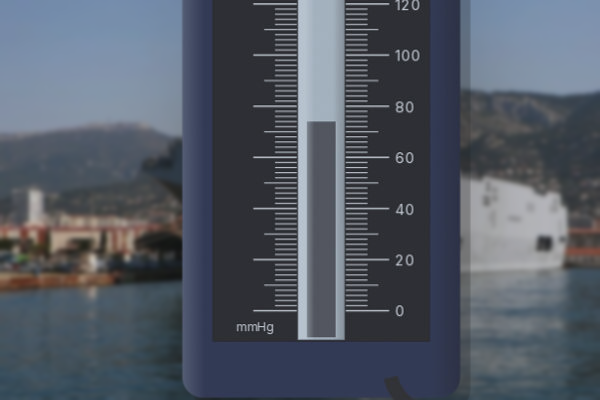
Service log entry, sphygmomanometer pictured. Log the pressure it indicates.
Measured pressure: 74 mmHg
